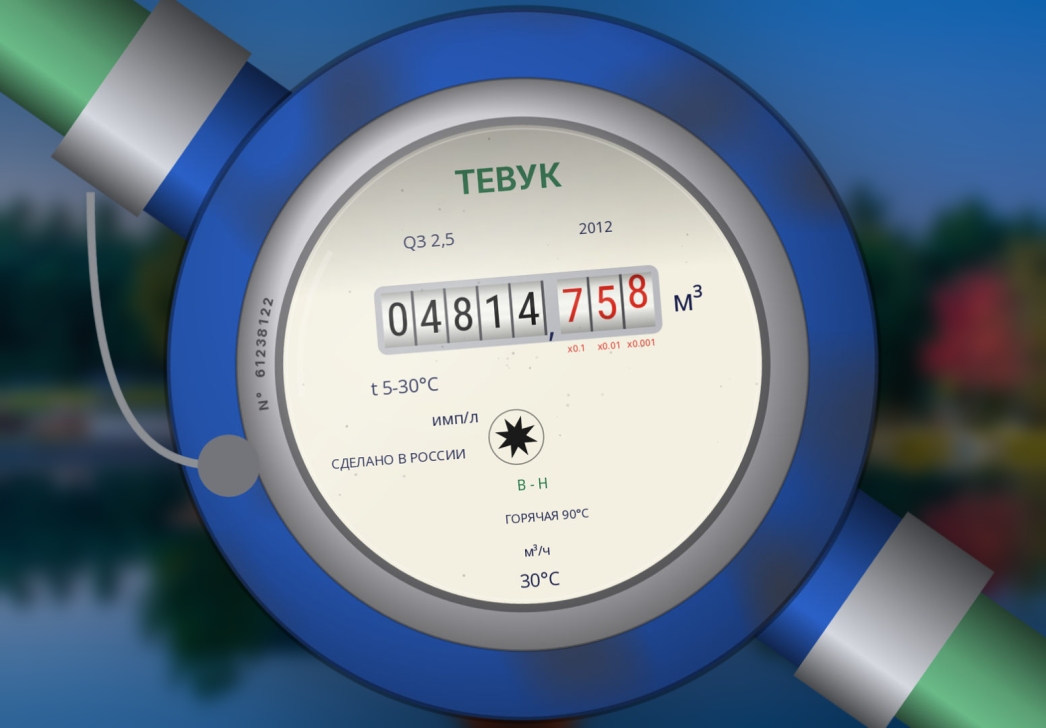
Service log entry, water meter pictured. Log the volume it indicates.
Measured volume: 4814.758 m³
